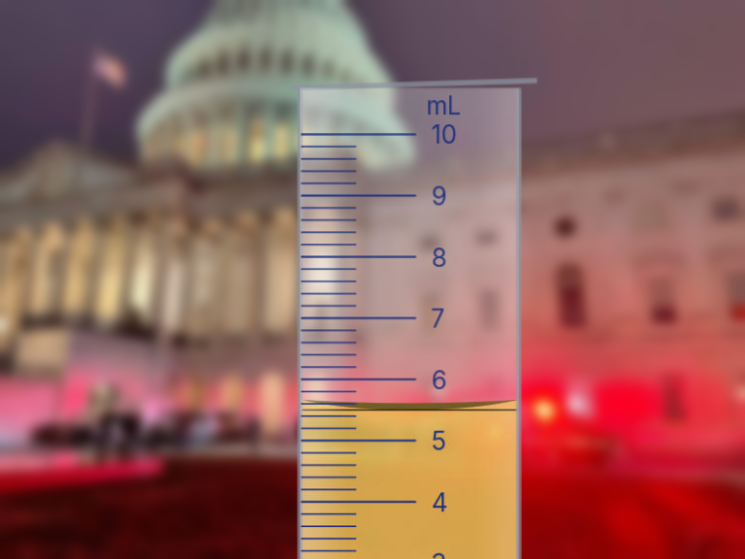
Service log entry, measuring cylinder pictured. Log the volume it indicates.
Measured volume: 5.5 mL
